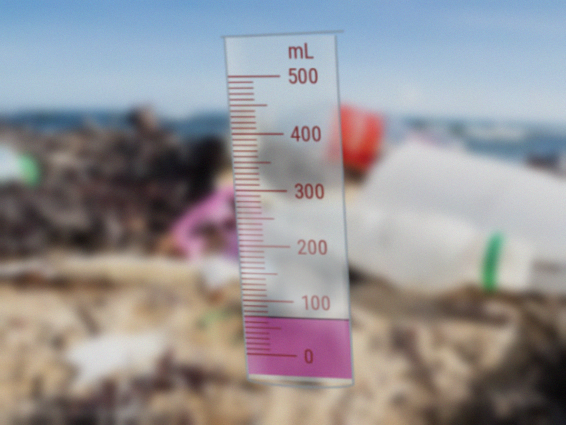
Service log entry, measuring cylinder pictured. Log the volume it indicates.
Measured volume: 70 mL
